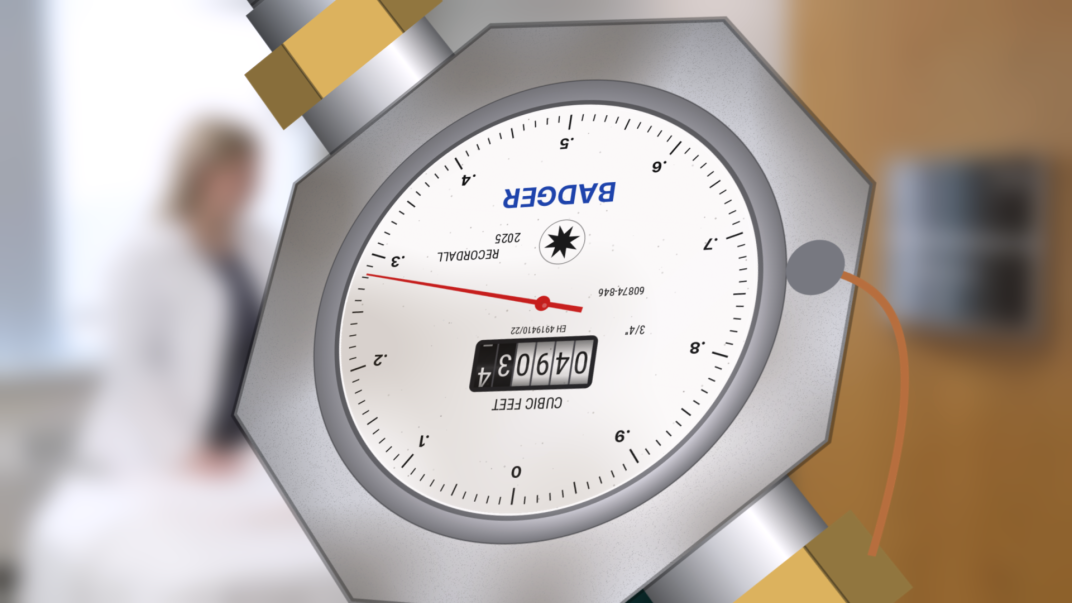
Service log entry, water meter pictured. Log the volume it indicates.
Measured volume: 49034.28 ft³
